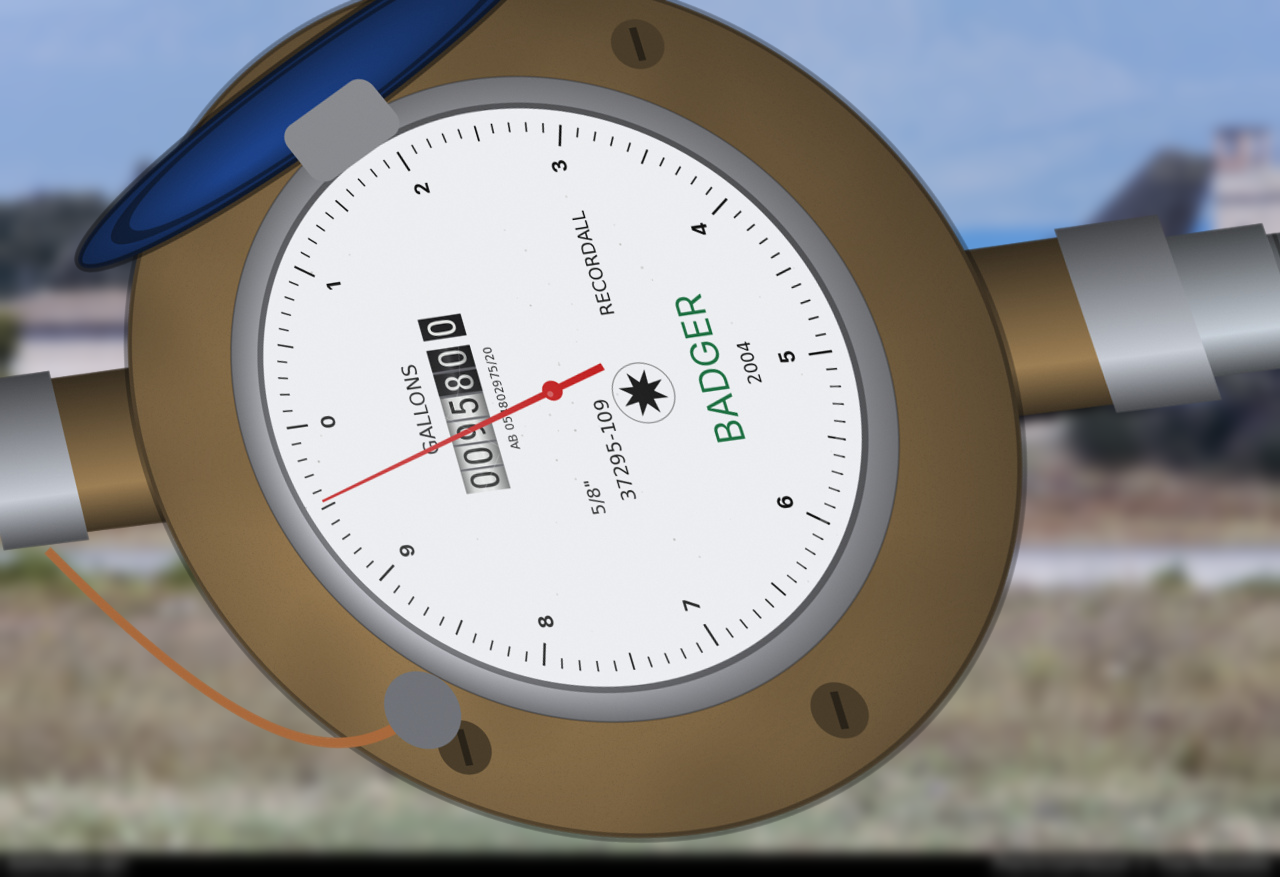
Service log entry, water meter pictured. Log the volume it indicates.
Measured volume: 95799.5 gal
